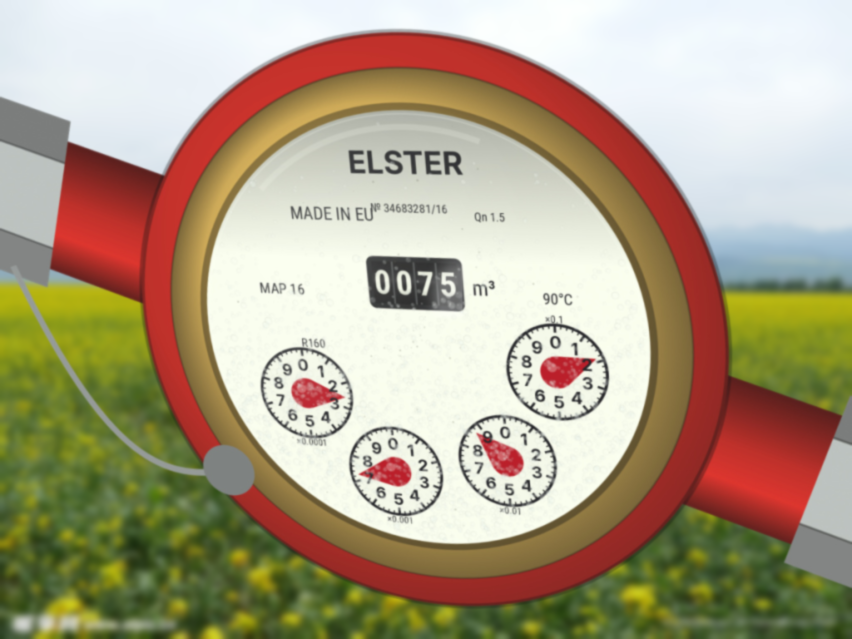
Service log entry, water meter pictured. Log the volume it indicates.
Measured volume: 75.1872 m³
